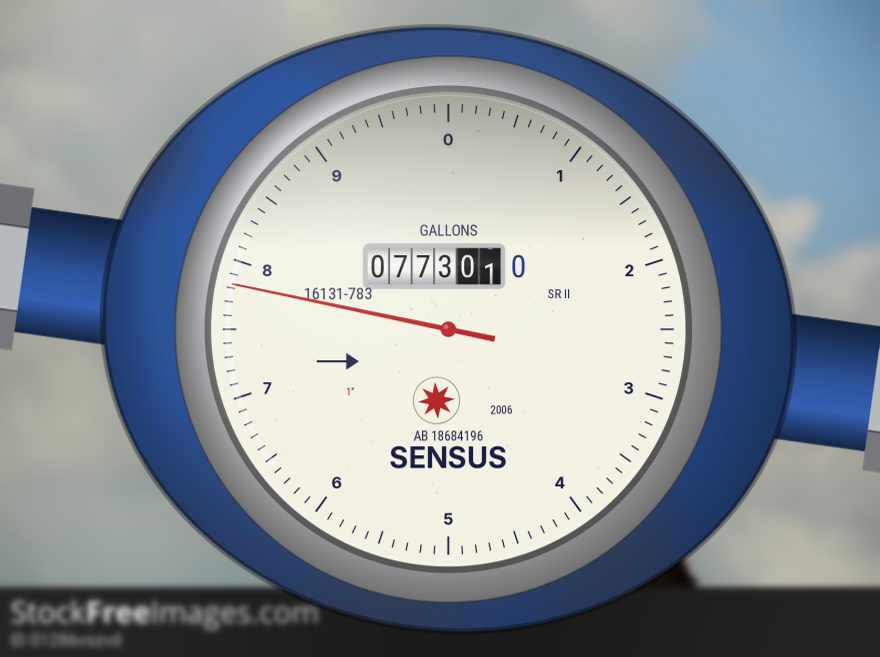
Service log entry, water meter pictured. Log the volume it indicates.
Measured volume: 773007.8 gal
